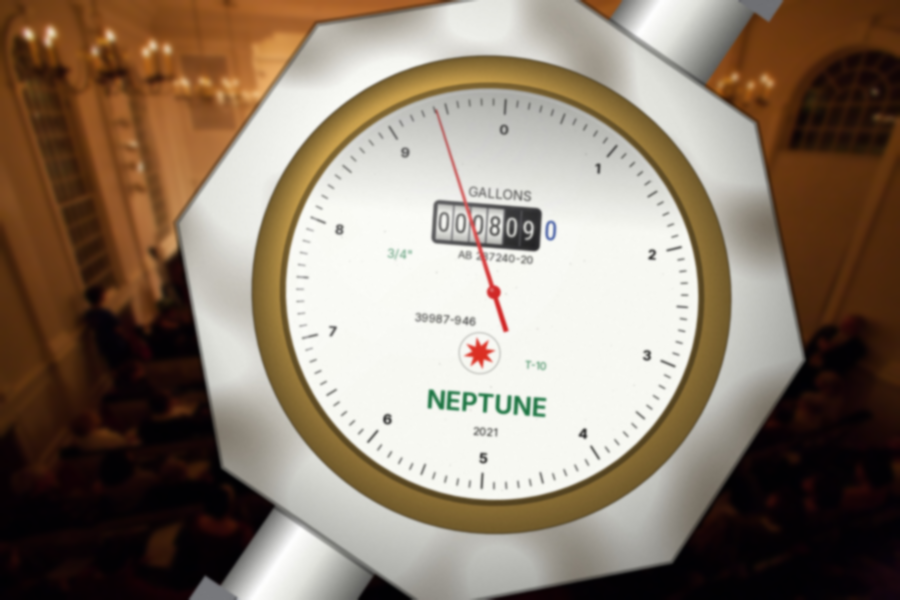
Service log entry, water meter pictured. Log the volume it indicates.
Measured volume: 8089.4 gal
